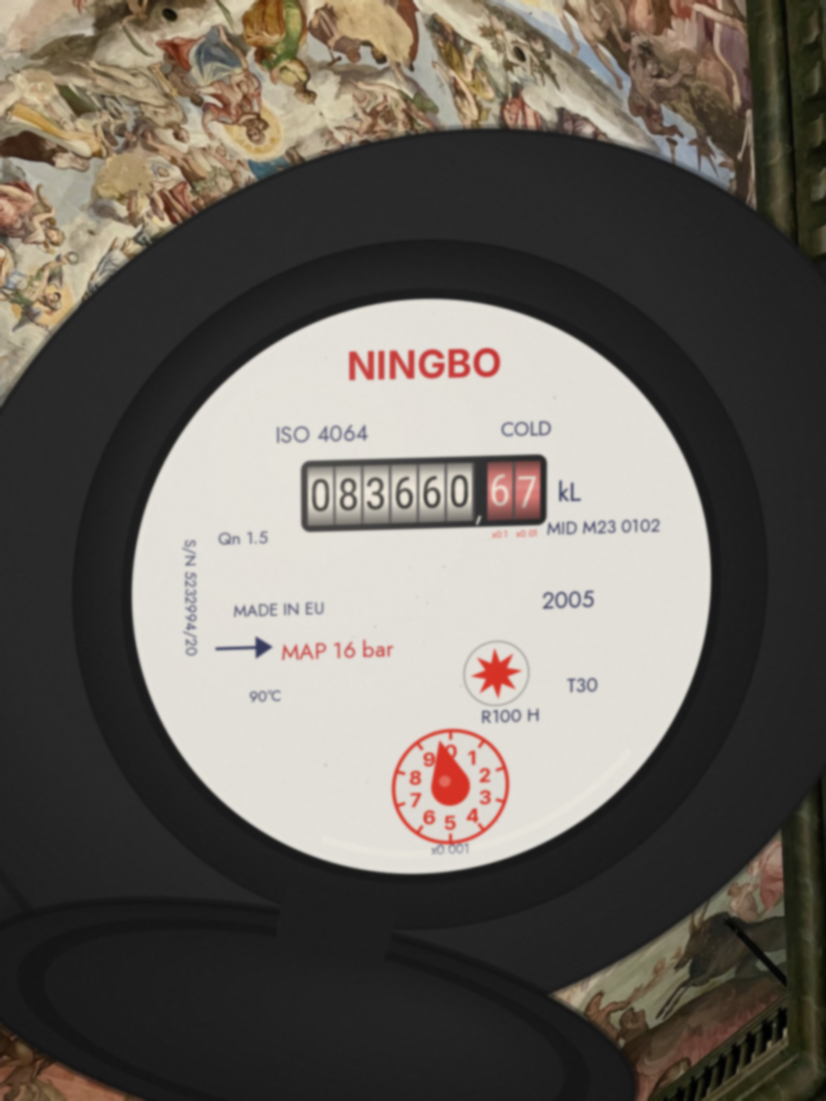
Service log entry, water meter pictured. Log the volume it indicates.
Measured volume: 83660.669 kL
